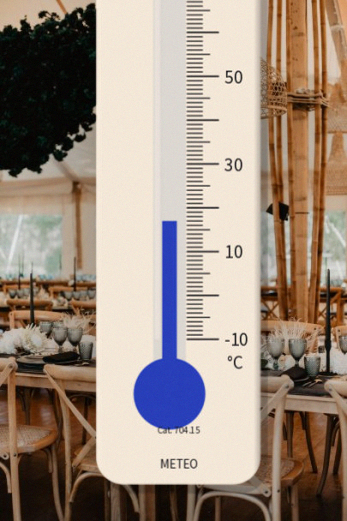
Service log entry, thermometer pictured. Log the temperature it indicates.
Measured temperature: 17 °C
